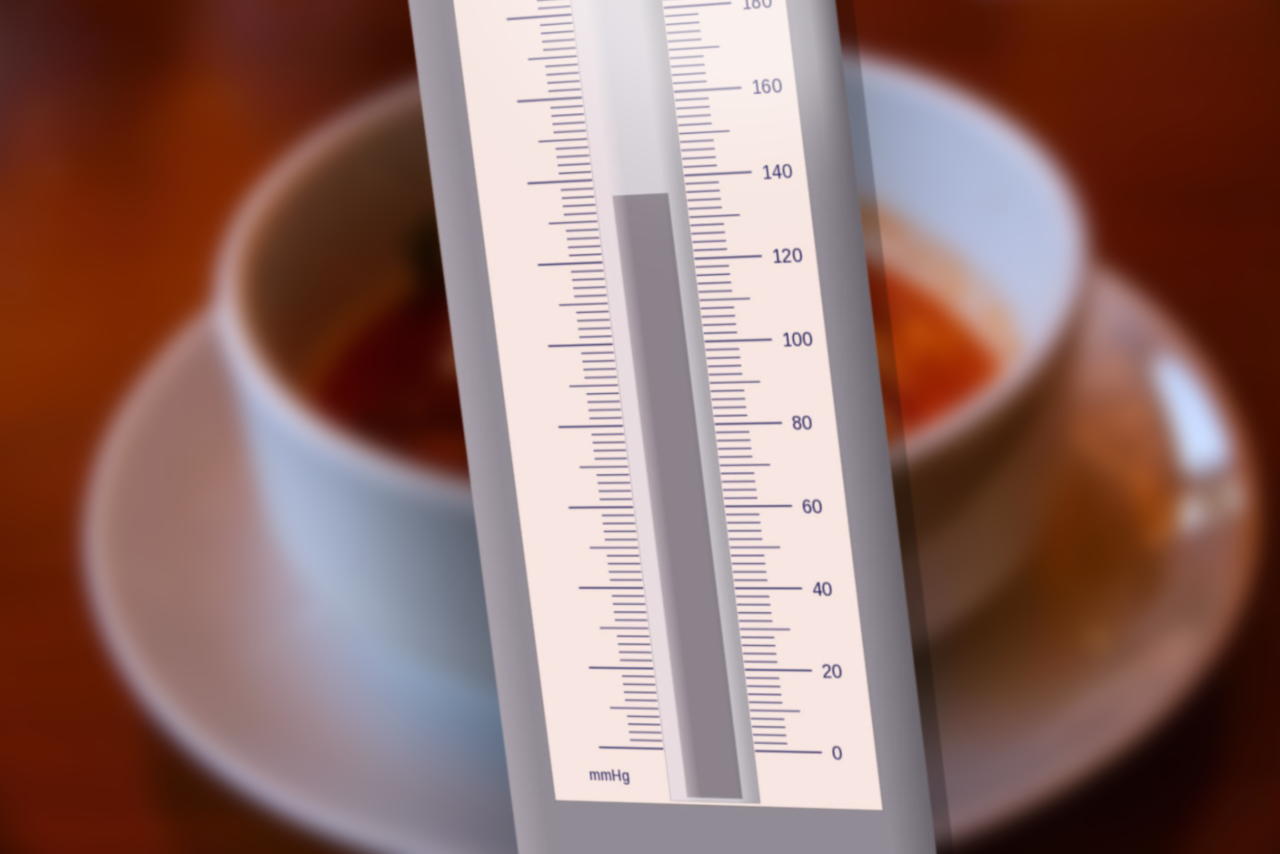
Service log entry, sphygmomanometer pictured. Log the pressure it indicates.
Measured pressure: 136 mmHg
